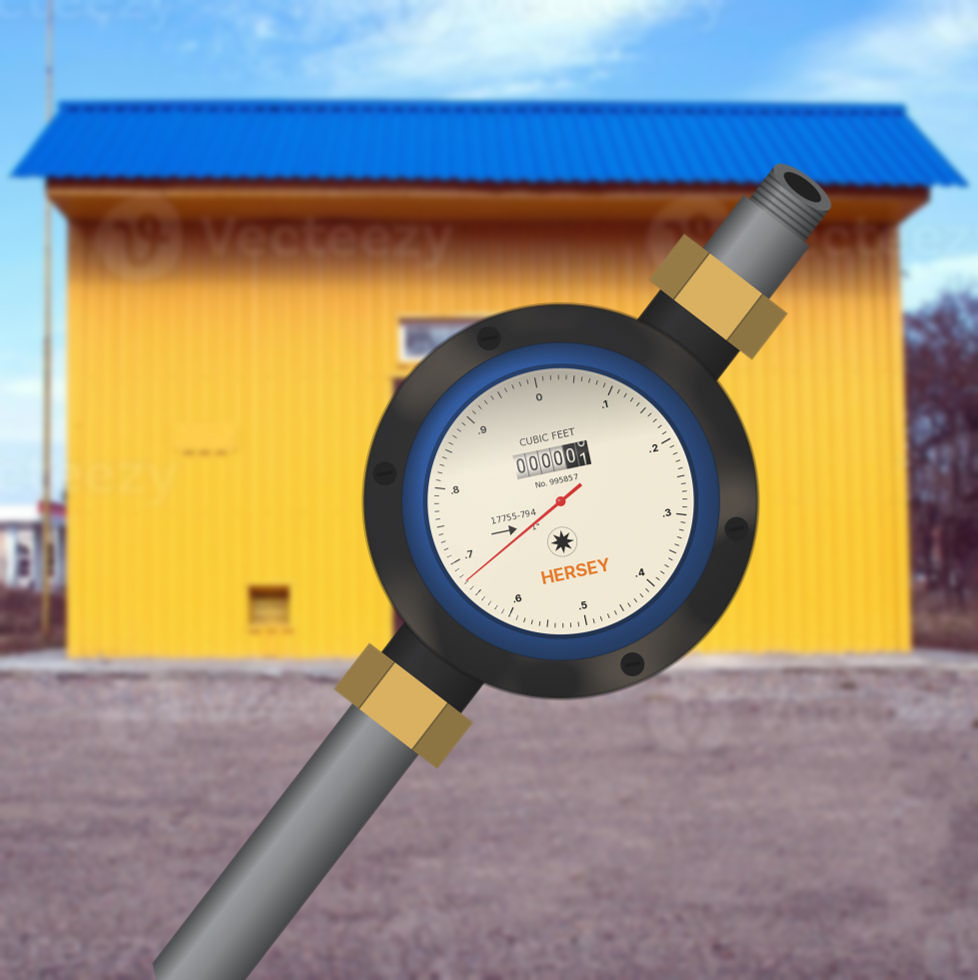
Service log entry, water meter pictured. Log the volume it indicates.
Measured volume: 0.67 ft³
